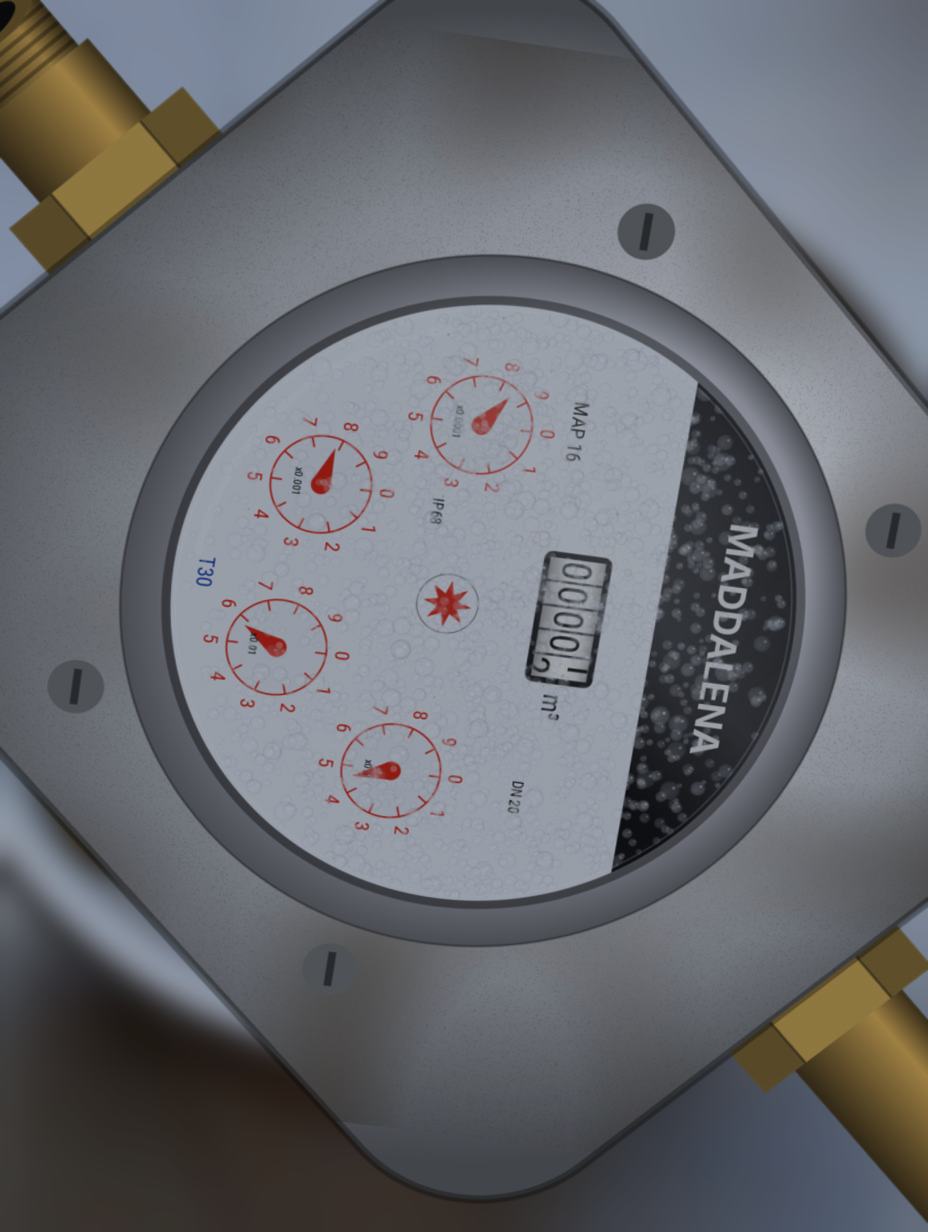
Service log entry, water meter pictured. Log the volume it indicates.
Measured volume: 1.4578 m³
